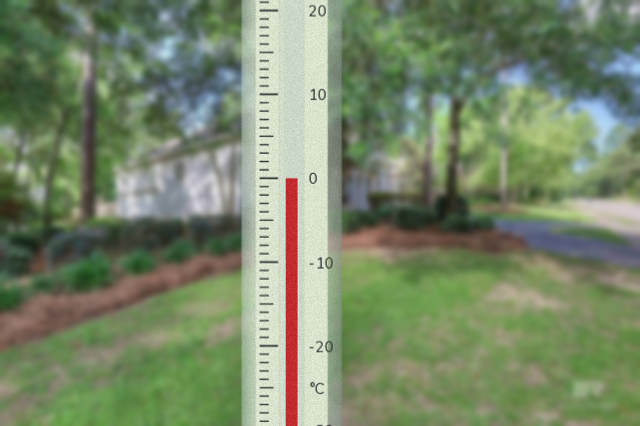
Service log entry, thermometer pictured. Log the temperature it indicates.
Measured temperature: 0 °C
